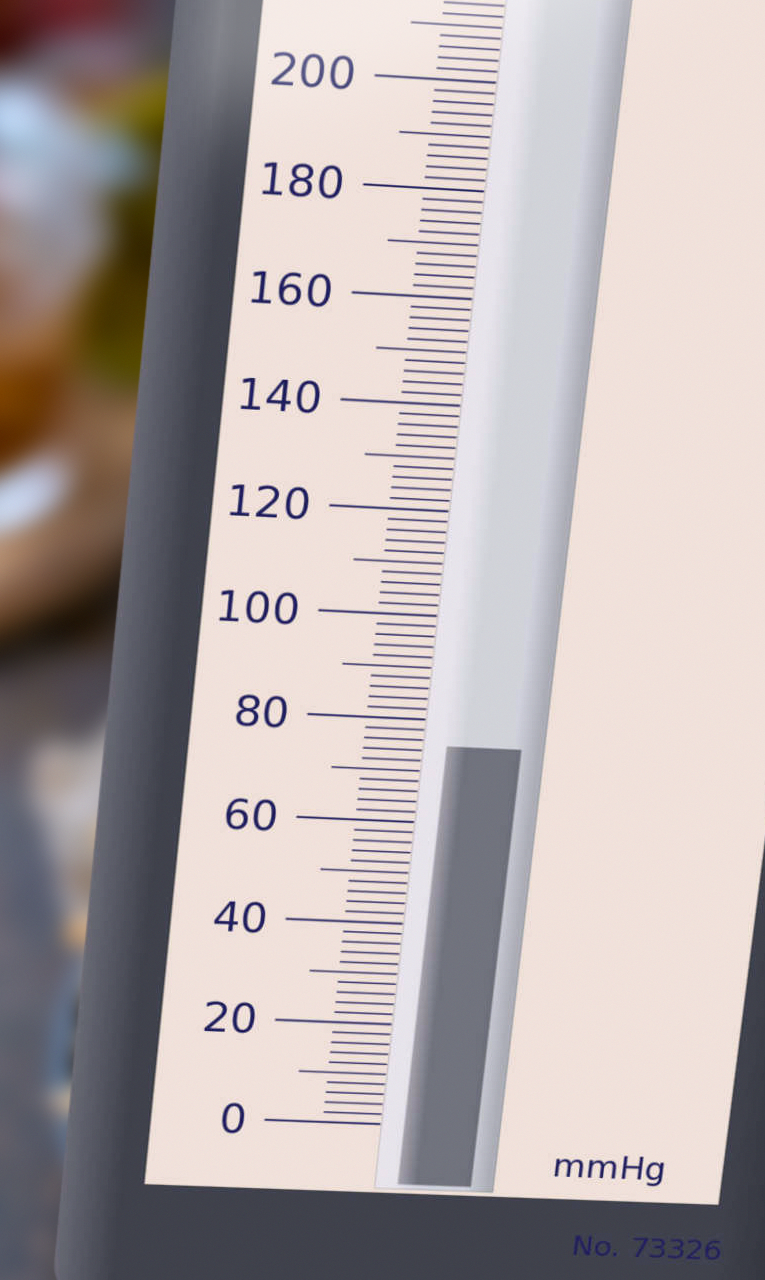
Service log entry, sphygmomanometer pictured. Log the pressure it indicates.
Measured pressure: 75 mmHg
